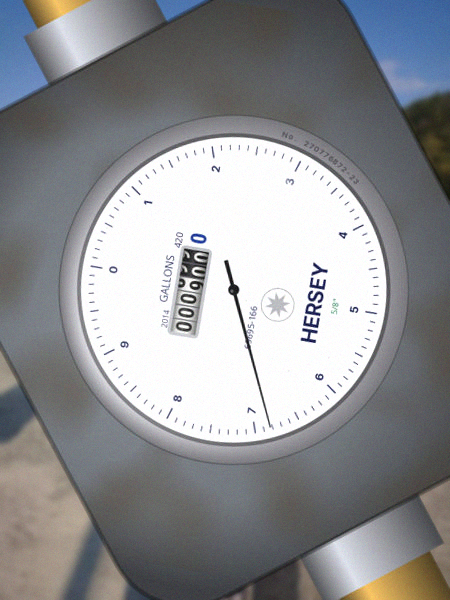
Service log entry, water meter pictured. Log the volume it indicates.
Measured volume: 8996.8 gal
